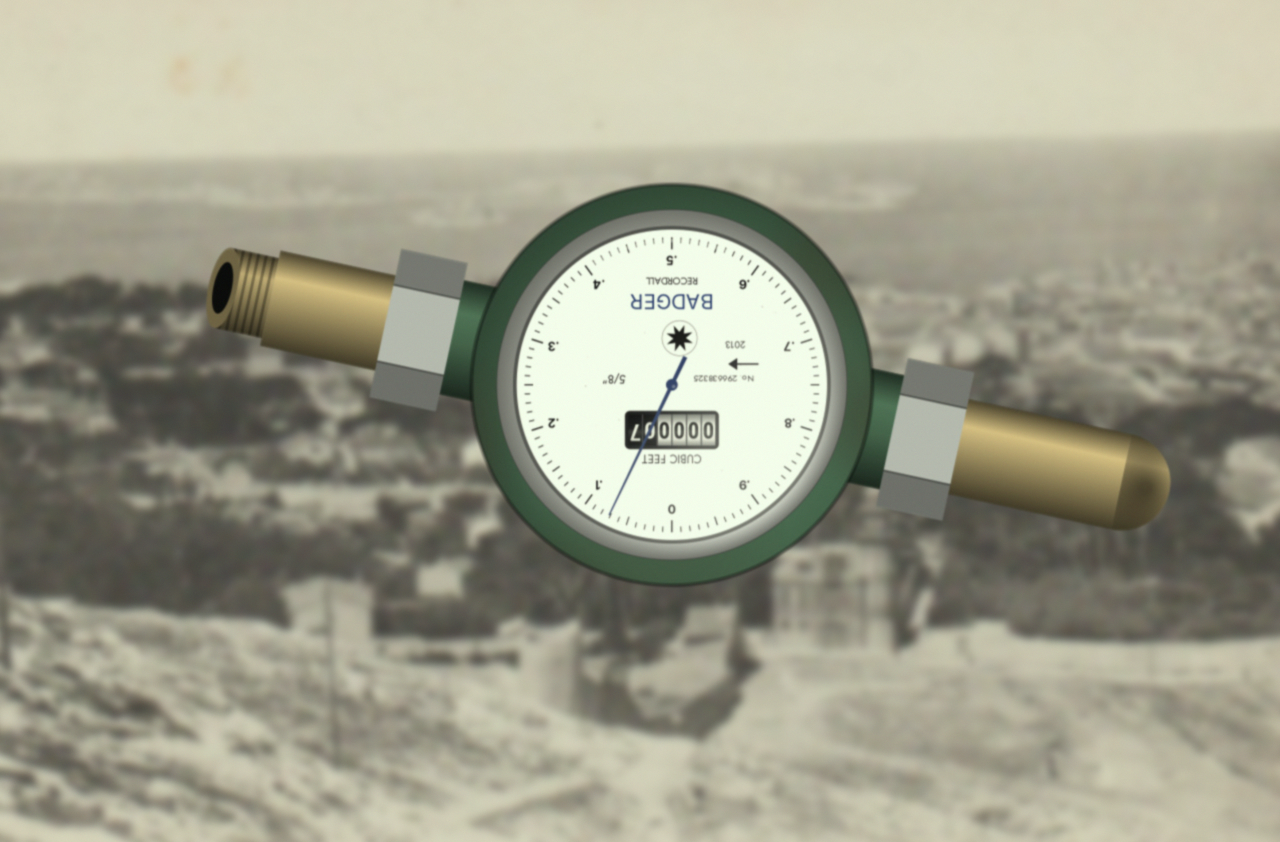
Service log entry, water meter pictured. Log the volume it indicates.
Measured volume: 7.07 ft³
